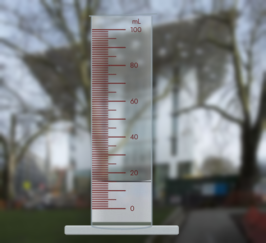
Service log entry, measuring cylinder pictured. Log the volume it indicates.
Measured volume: 15 mL
